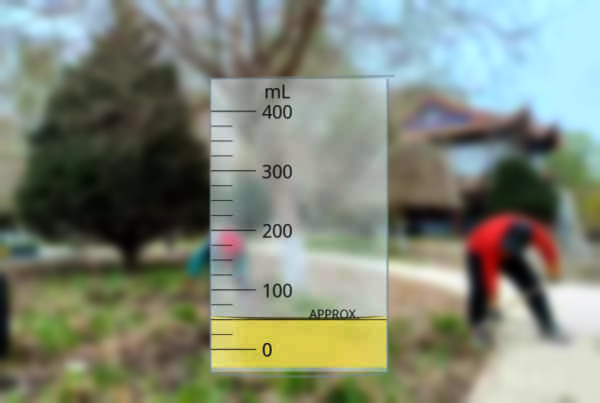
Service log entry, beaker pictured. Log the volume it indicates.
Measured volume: 50 mL
